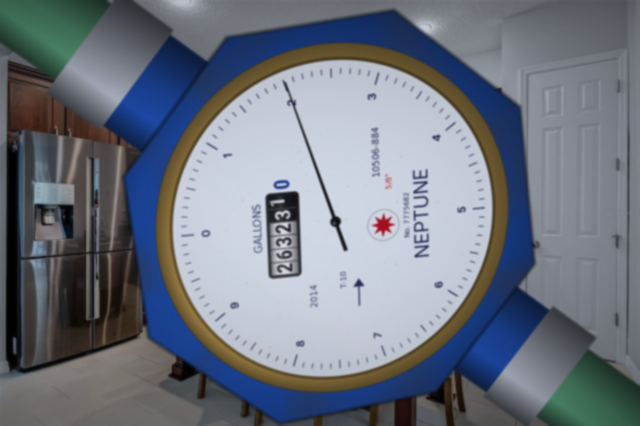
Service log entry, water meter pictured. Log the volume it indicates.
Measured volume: 2632312.0 gal
